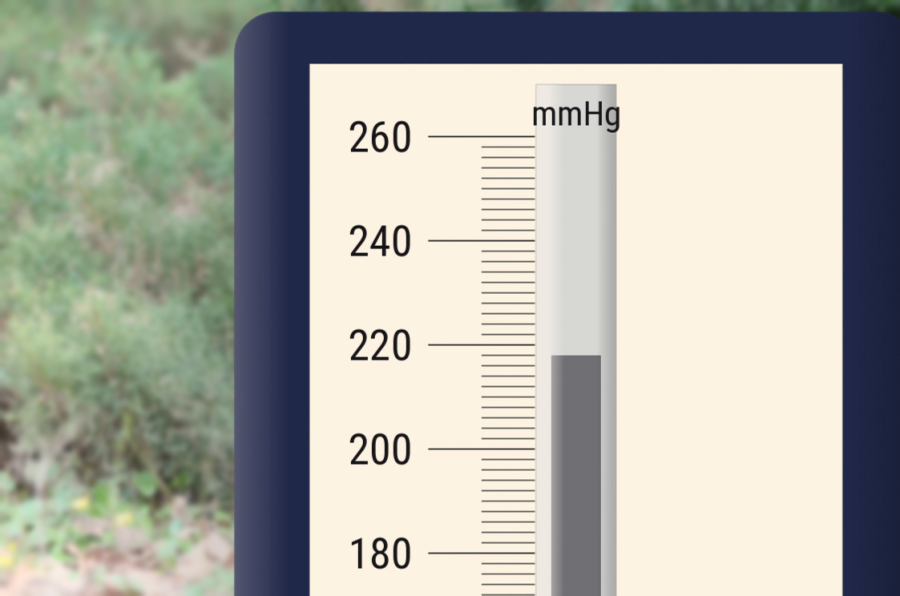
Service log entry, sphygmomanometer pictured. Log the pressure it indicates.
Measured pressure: 218 mmHg
